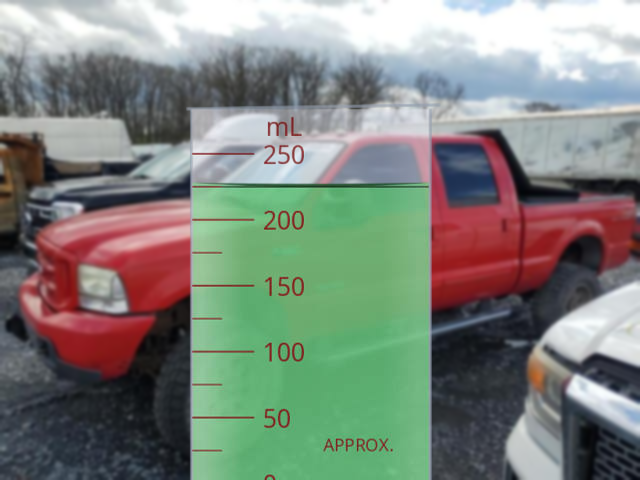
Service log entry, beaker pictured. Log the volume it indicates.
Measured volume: 225 mL
